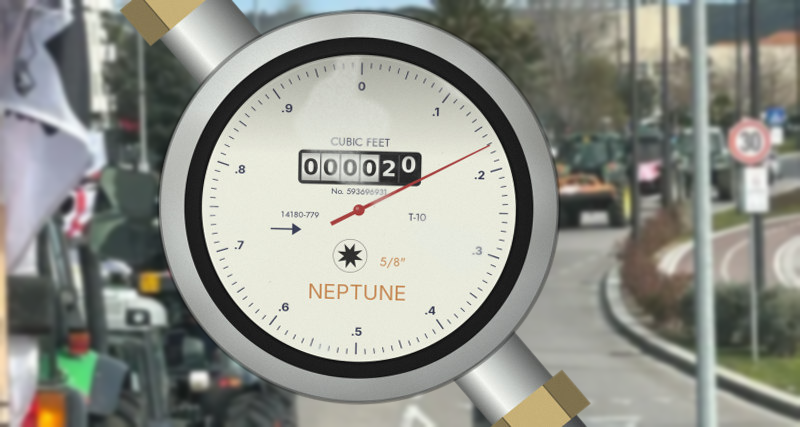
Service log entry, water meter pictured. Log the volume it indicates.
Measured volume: 20.17 ft³
